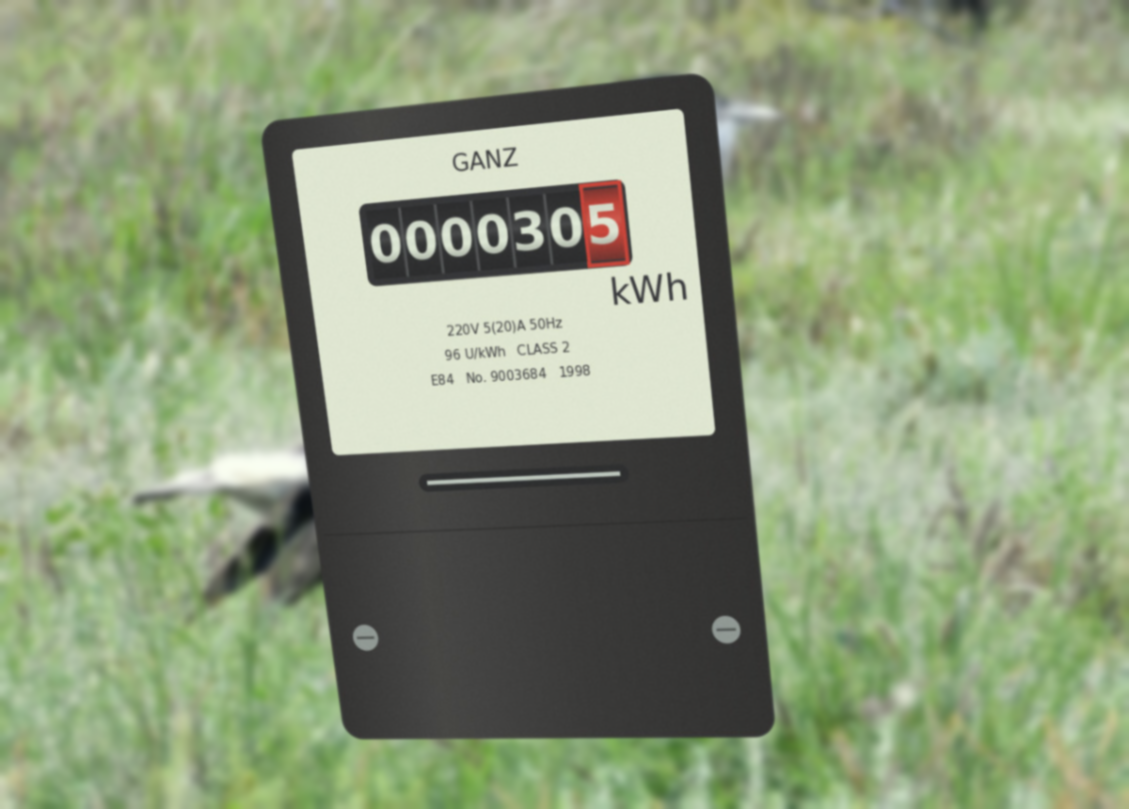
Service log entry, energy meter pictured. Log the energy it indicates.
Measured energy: 30.5 kWh
